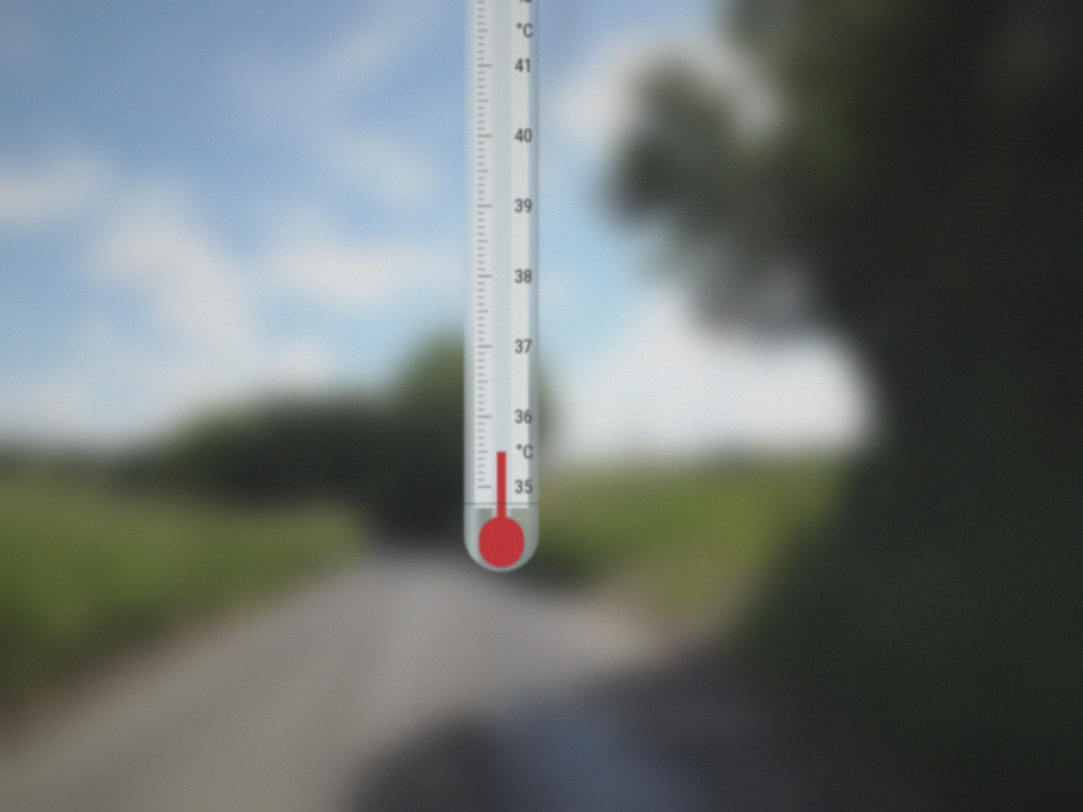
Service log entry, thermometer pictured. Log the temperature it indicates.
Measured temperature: 35.5 °C
